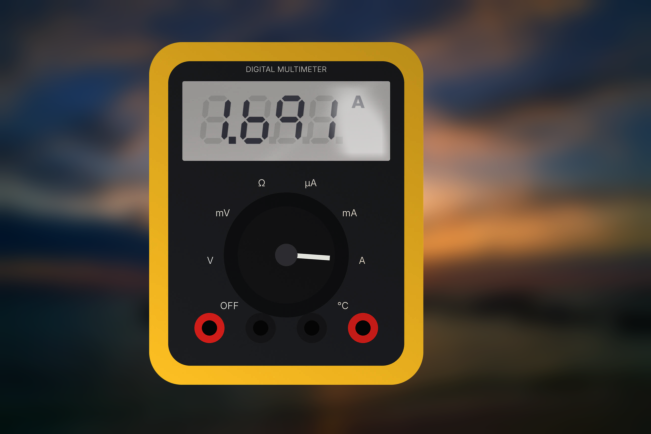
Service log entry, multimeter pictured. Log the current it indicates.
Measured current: 1.691 A
